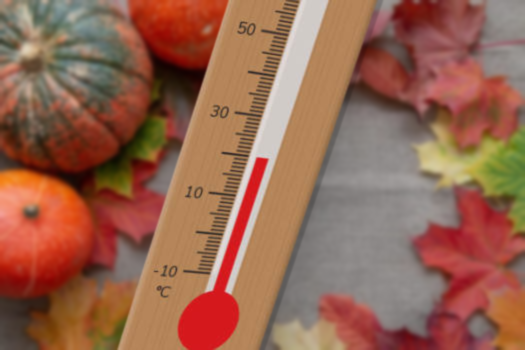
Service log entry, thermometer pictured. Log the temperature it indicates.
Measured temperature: 20 °C
